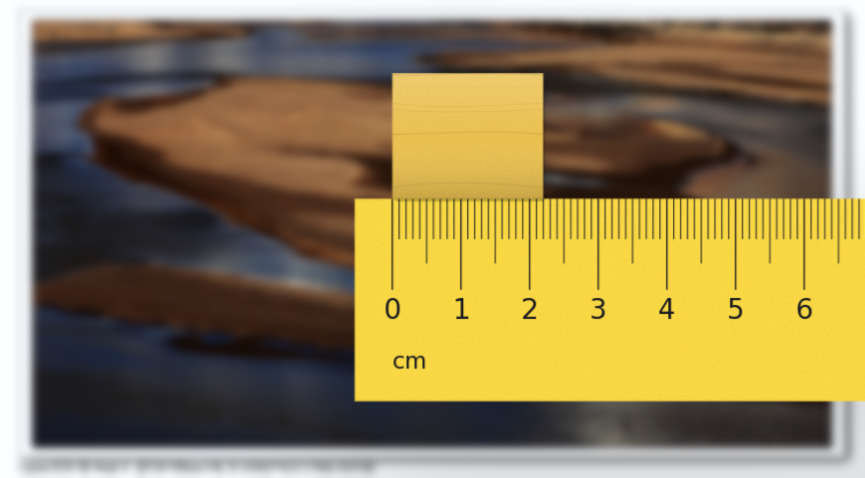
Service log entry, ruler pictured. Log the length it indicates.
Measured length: 2.2 cm
